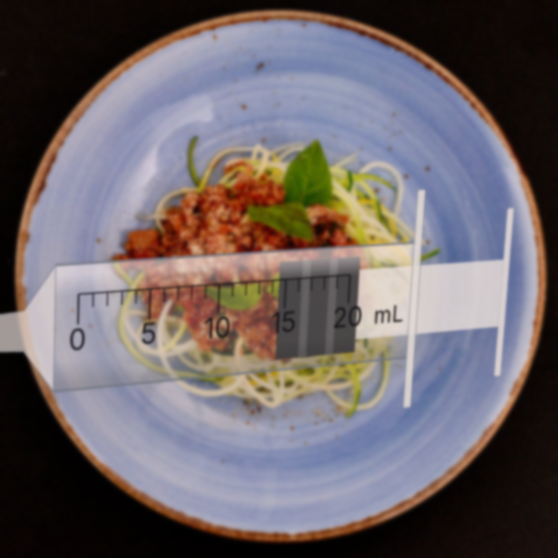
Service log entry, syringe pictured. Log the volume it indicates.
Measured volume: 14.5 mL
